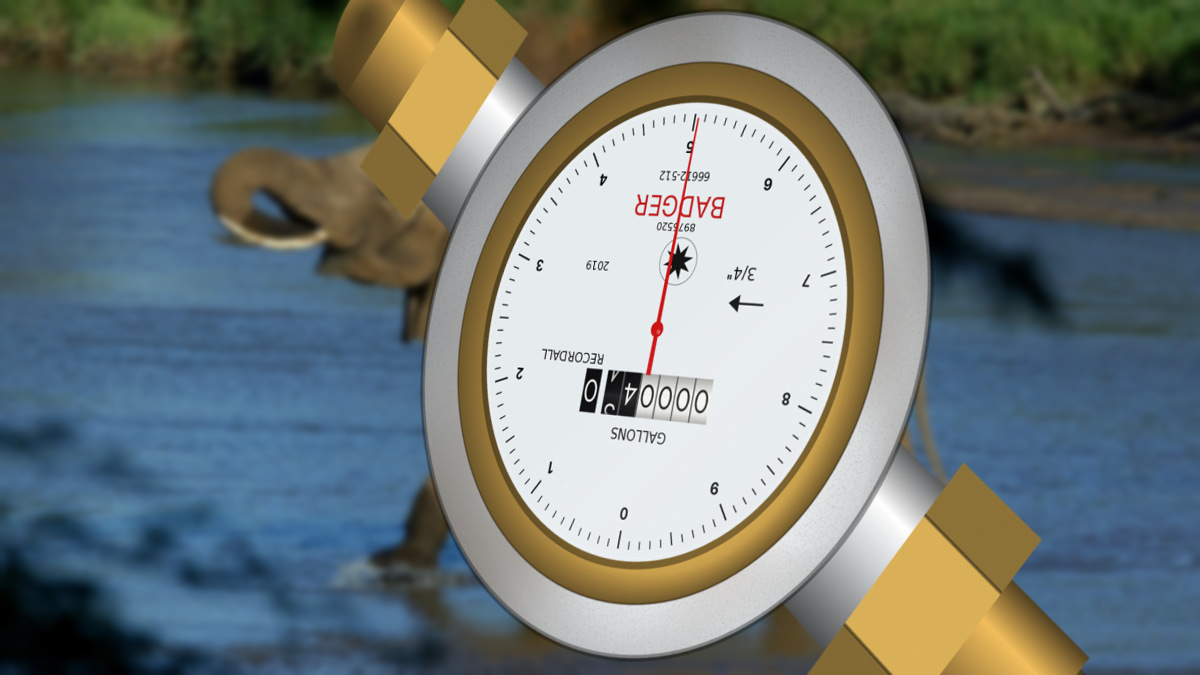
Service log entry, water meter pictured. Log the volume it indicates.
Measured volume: 435.0 gal
